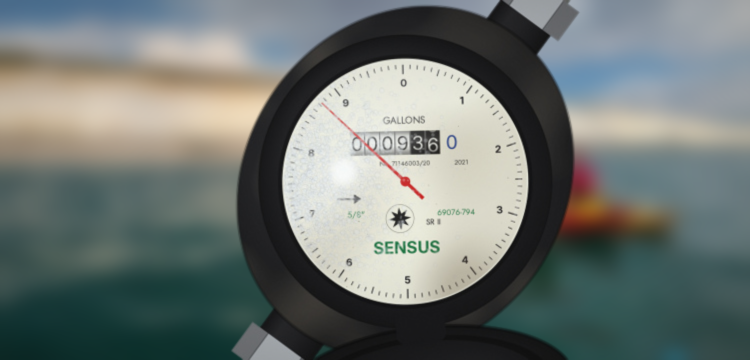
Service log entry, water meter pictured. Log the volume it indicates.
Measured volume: 9358.7 gal
